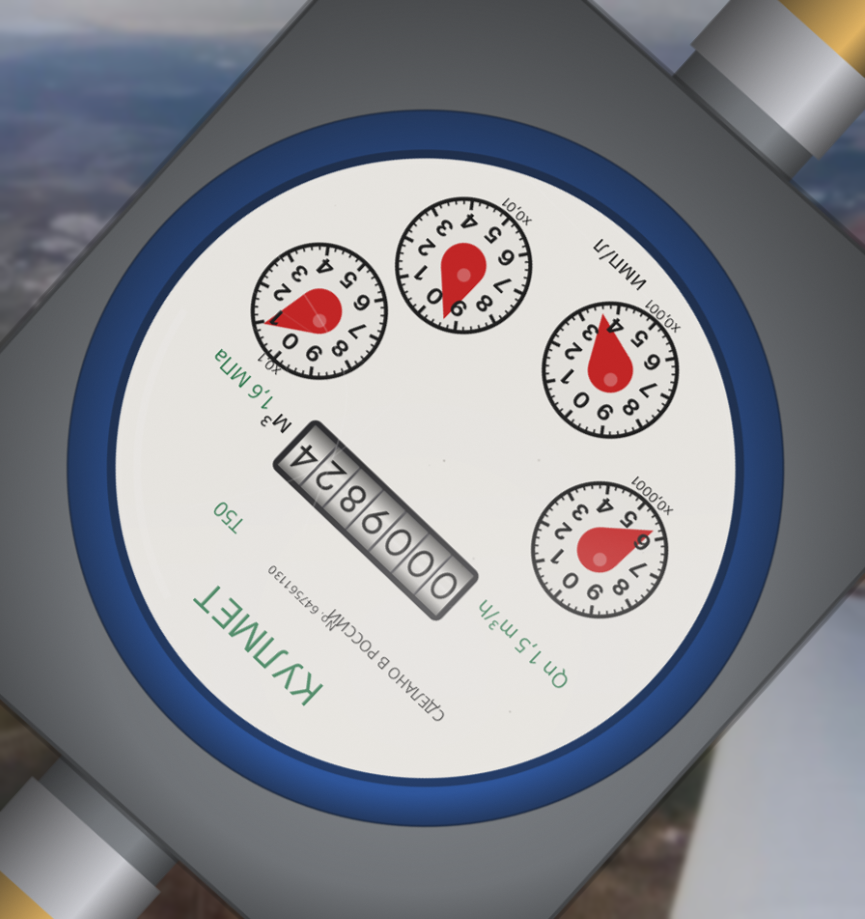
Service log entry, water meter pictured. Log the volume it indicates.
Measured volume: 9824.0935 m³
